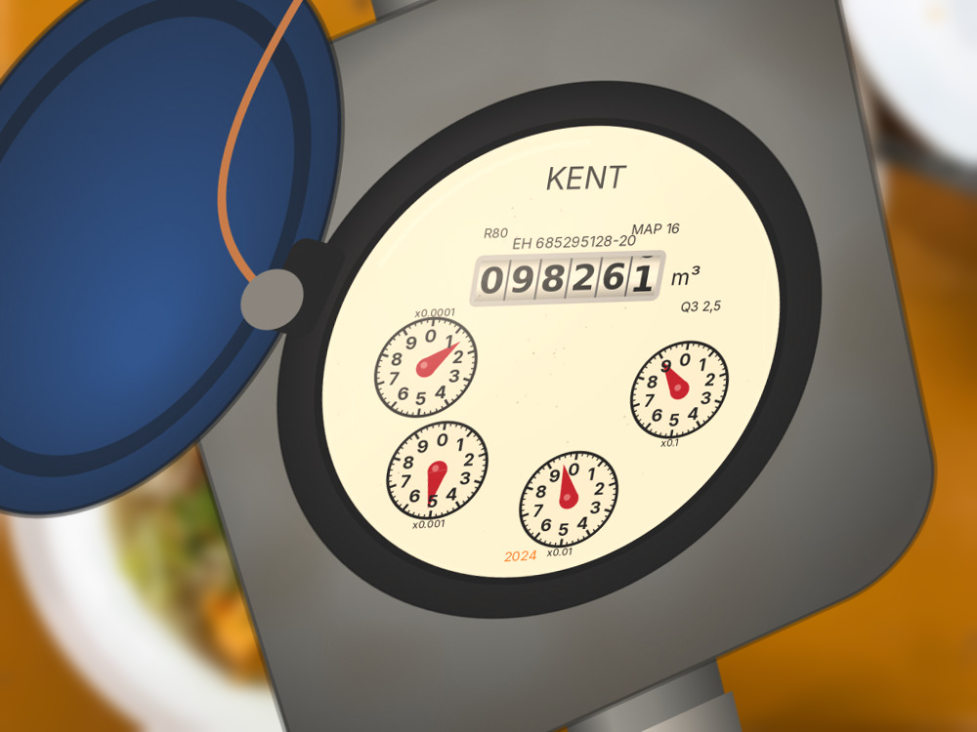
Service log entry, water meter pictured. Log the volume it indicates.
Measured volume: 98260.8951 m³
